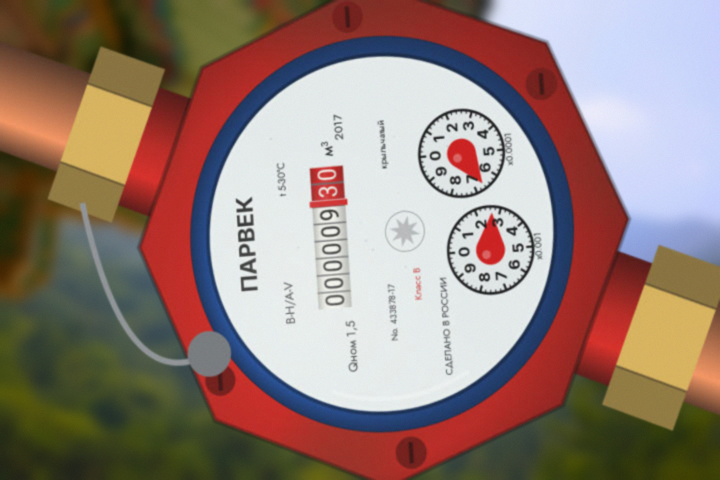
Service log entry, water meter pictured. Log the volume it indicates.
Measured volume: 9.3026 m³
